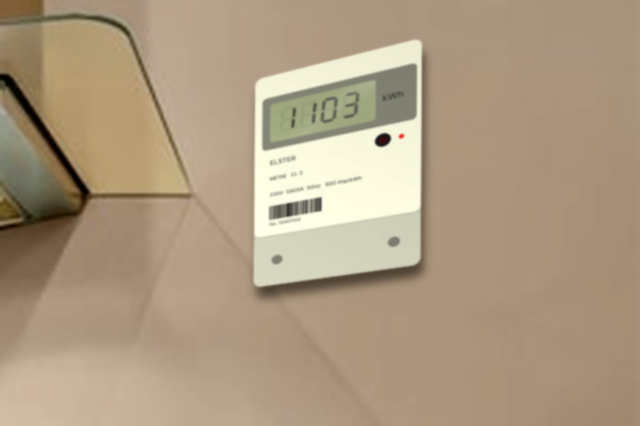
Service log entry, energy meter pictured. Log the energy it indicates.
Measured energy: 1103 kWh
